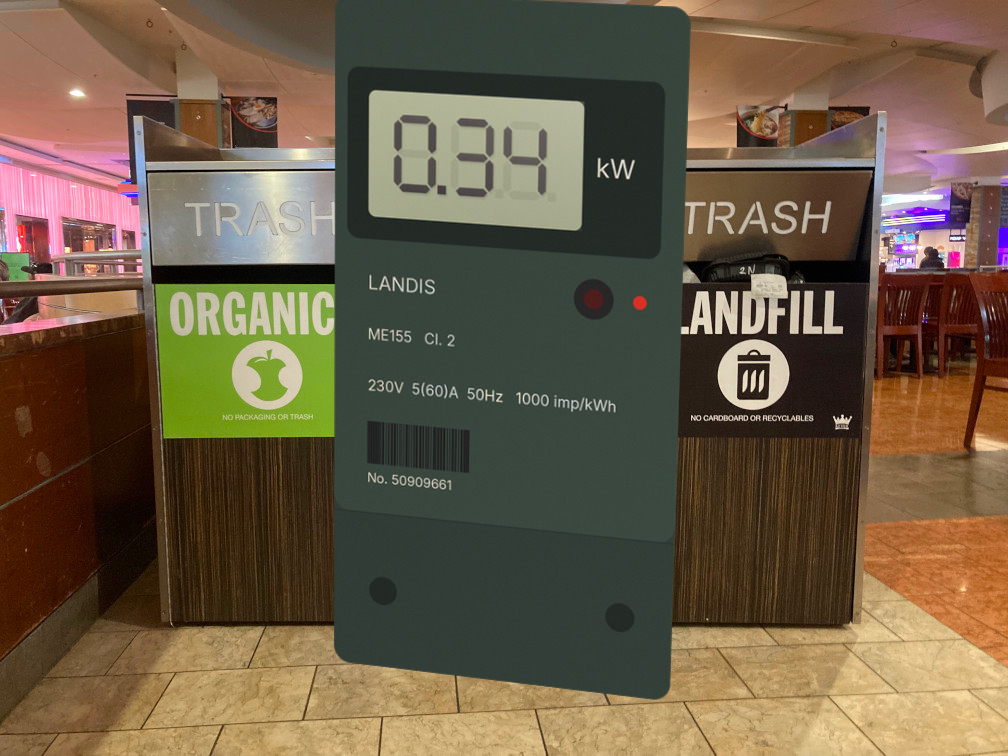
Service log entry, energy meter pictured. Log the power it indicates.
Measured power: 0.34 kW
